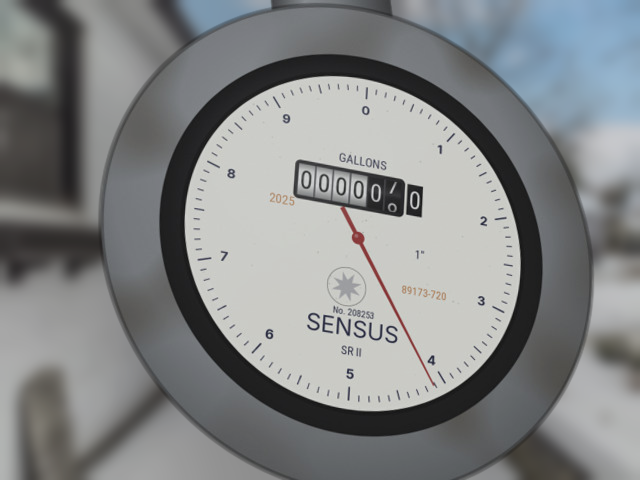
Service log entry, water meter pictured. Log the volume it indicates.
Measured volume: 74.1 gal
